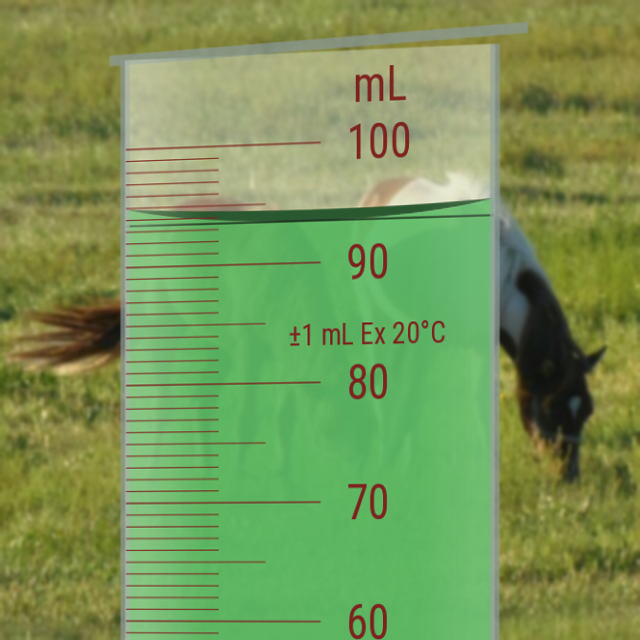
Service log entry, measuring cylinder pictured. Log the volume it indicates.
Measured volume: 93.5 mL
